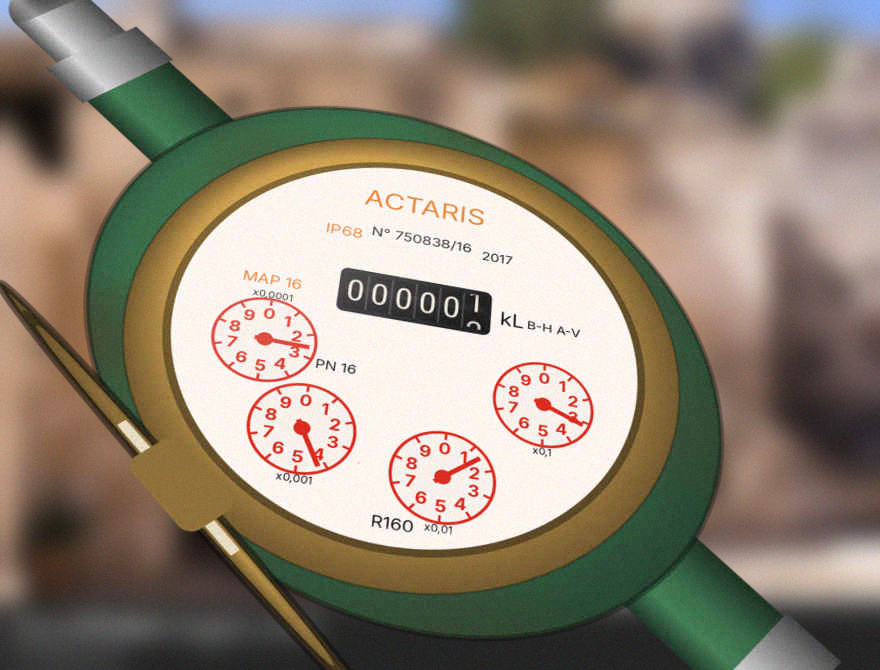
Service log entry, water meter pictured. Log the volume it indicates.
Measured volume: 1.3142 kL
